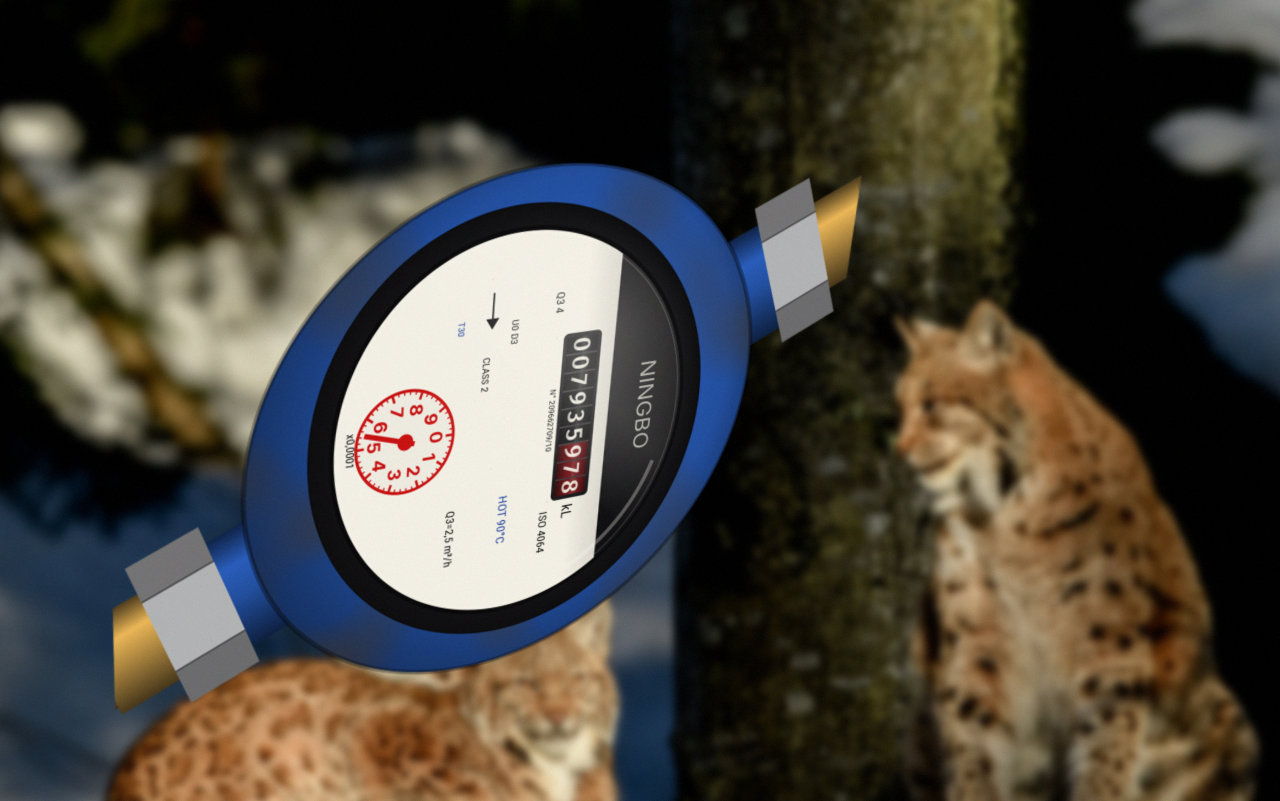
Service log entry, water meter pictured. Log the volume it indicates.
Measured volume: 7935.9785 kL
